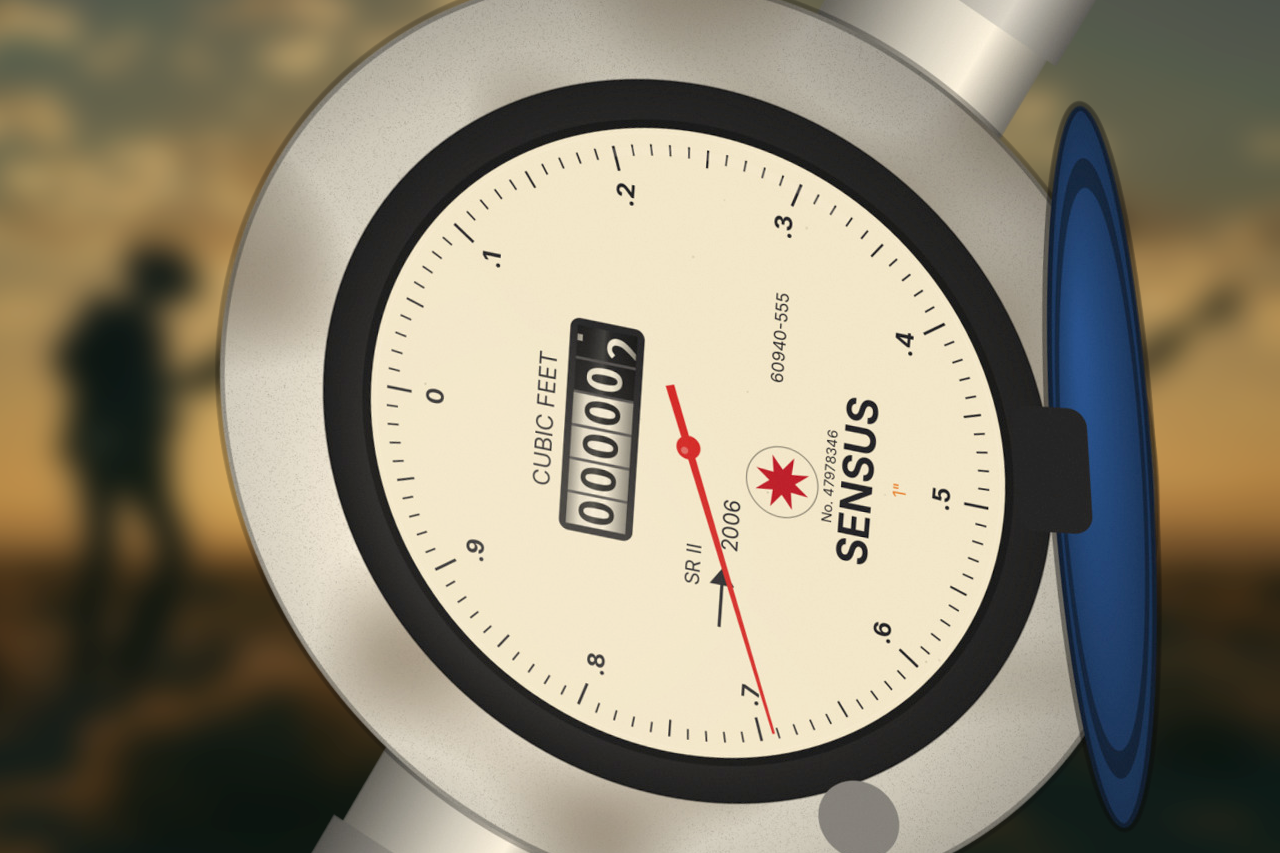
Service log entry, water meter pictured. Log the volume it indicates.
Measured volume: 1.69 ft³
